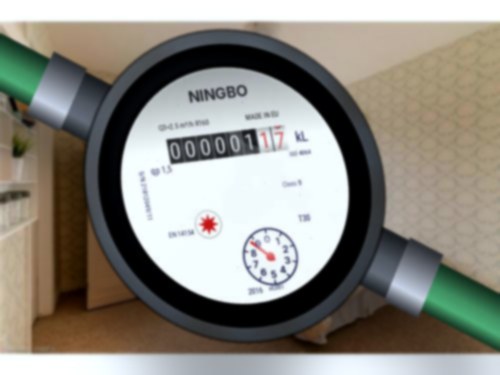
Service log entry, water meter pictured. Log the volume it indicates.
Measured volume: 1.168 kL
